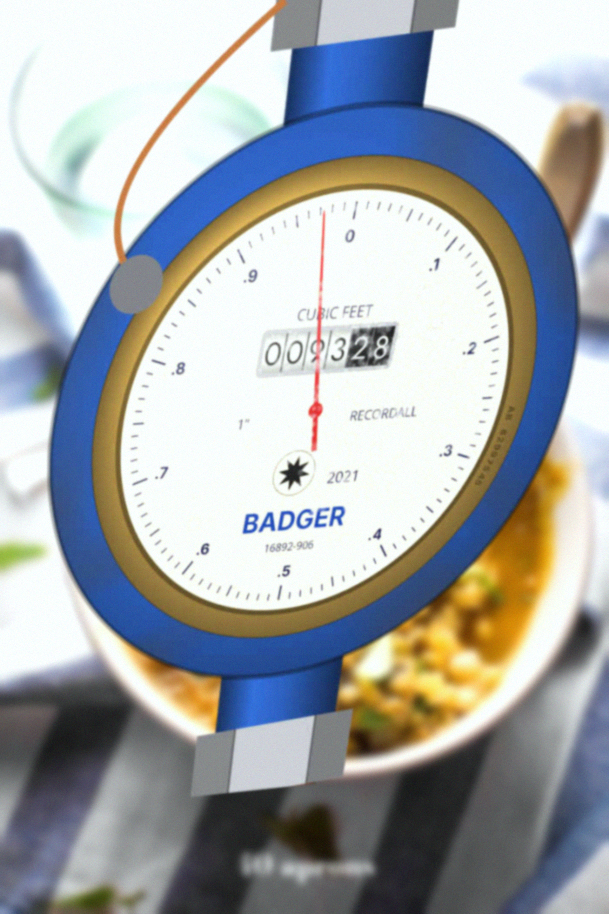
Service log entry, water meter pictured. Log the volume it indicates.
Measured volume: 9327.97 ft³
